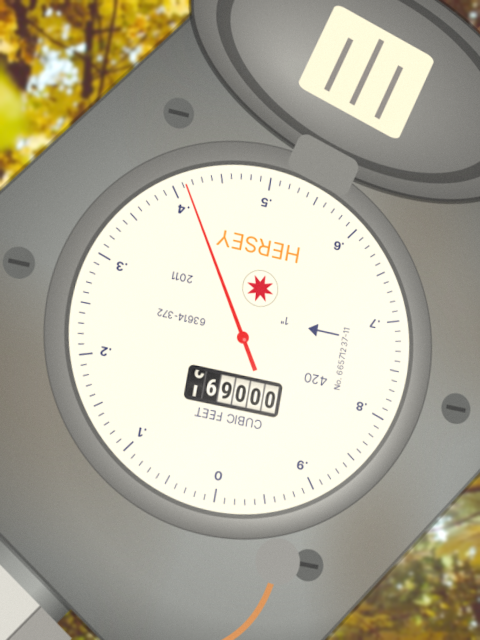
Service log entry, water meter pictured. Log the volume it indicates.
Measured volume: 691.41 ft³
